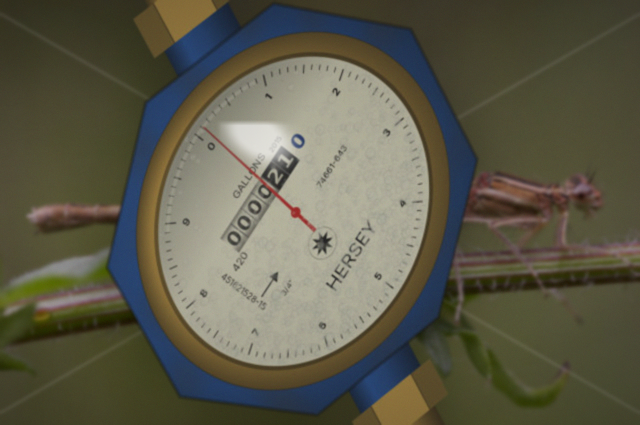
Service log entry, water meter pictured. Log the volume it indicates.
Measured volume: 210.1 gal
